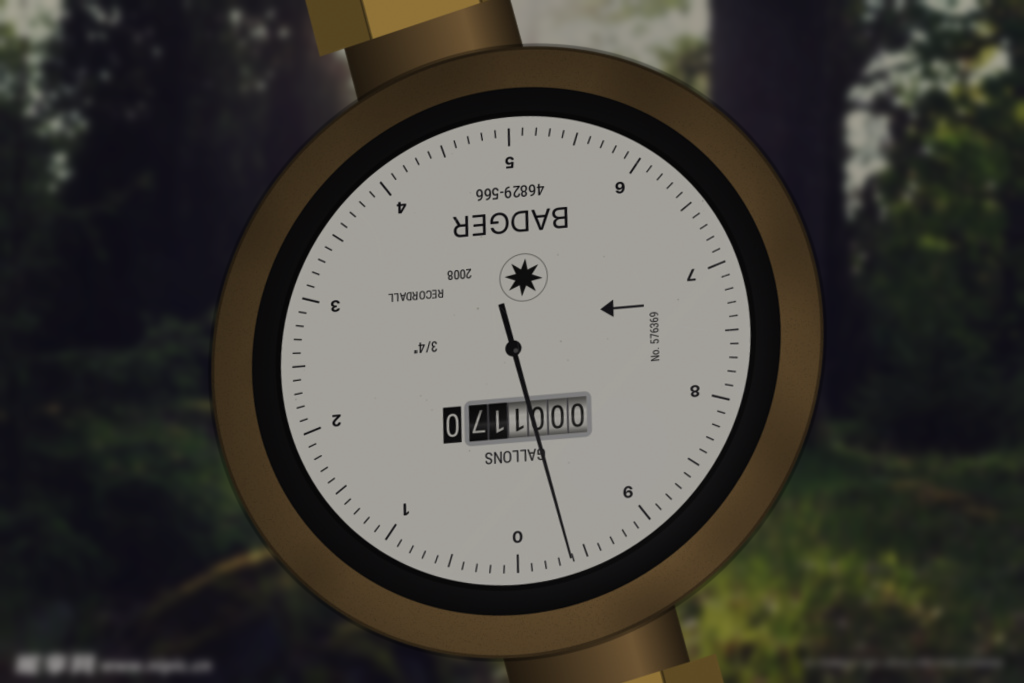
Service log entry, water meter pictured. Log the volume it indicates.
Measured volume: 1169.6 gal
